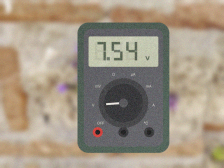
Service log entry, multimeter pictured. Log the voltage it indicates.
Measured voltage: 7.54 V
